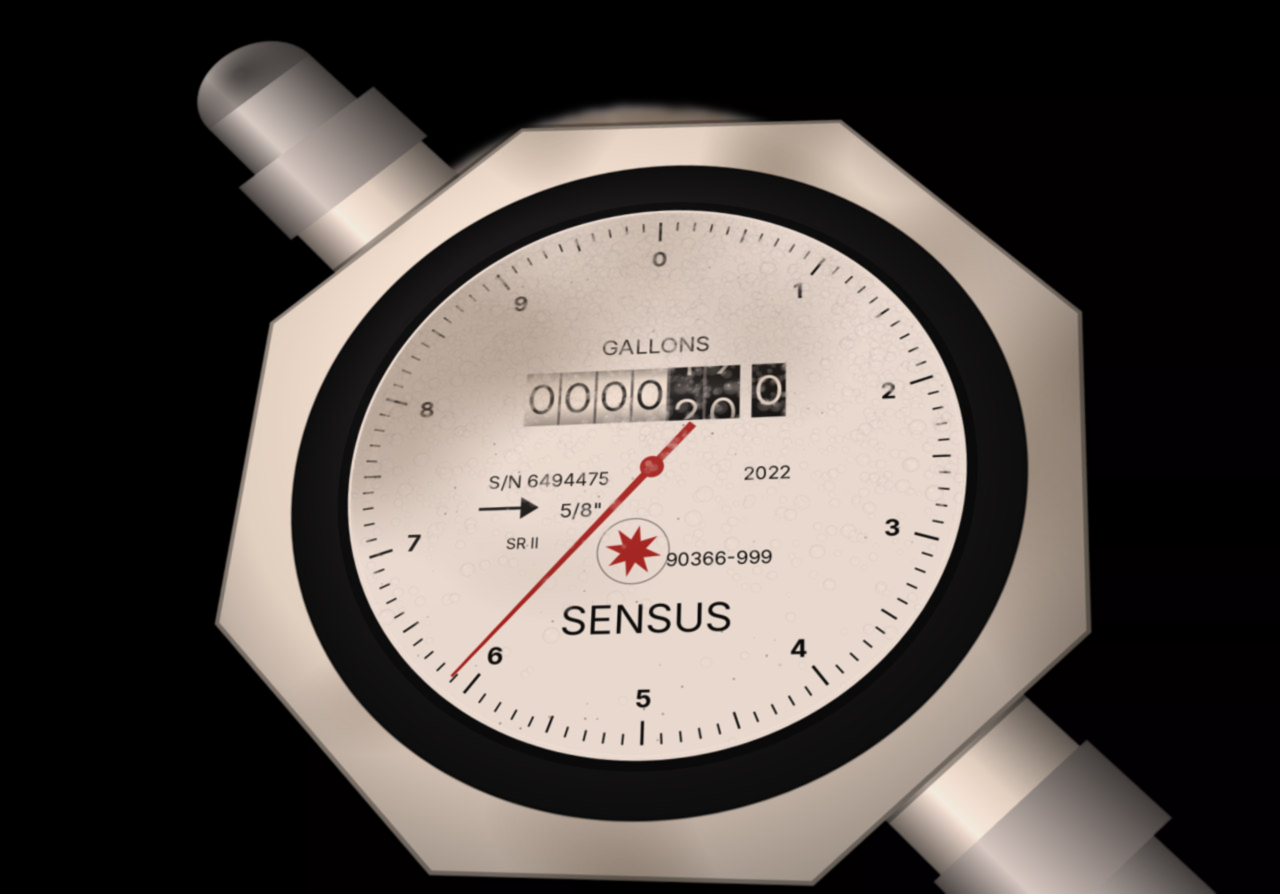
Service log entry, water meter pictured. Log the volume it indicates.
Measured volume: 196.1 gal
